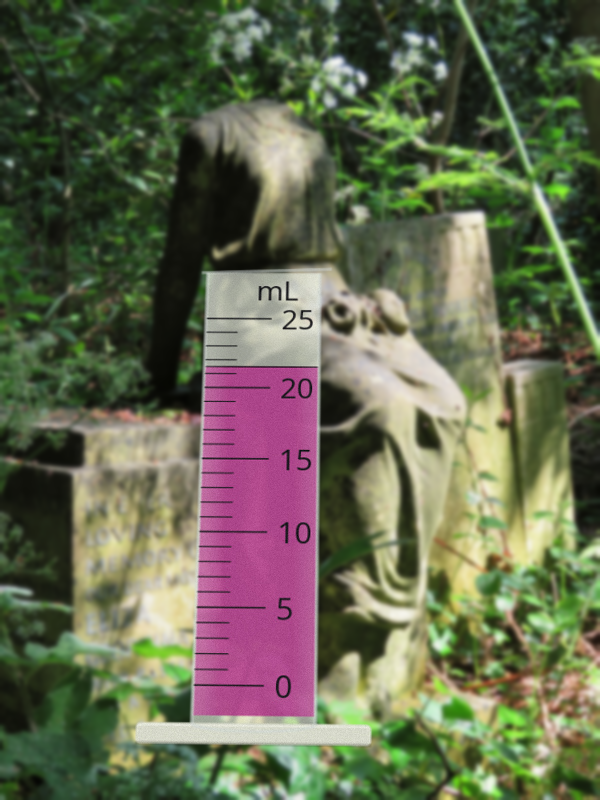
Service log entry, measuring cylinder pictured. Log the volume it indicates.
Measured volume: 21.5 mL
